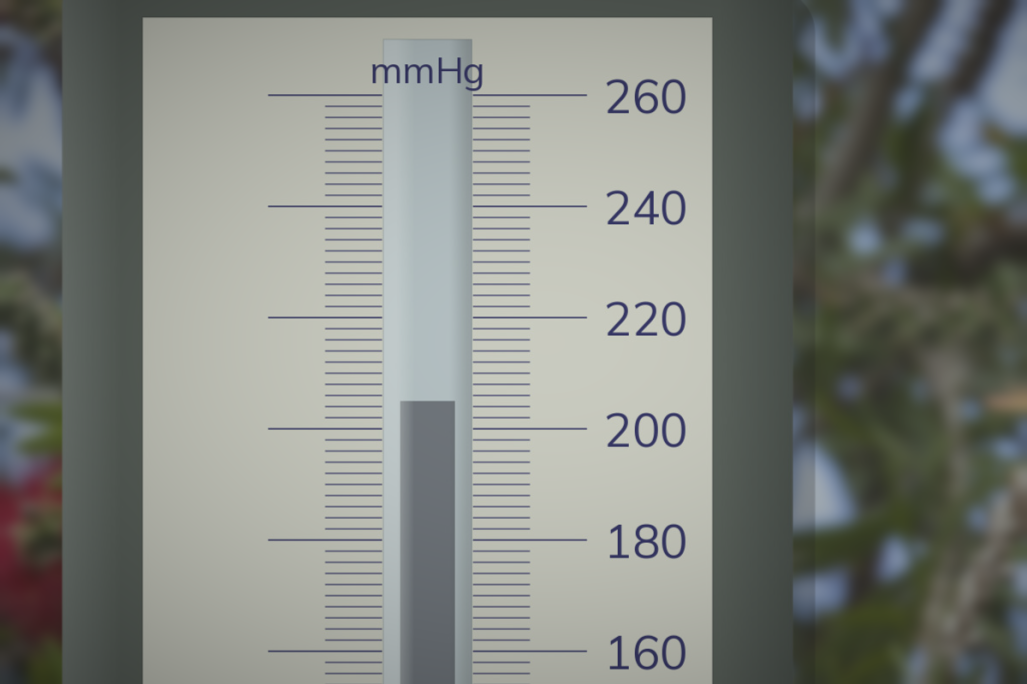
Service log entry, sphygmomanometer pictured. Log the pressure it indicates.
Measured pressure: 205 mmHg
